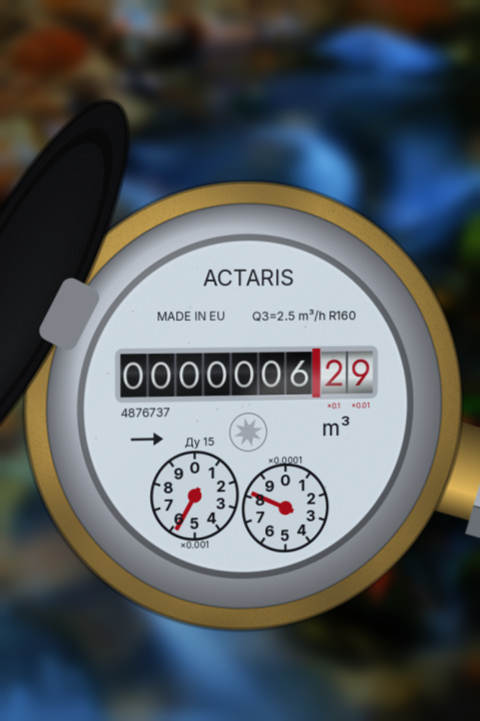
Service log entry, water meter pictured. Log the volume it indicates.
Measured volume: 6.2958 m³
